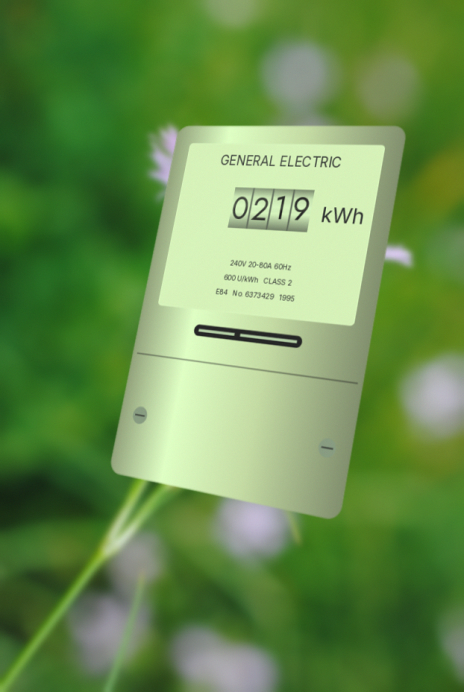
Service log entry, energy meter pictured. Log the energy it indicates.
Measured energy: 219 kWh
